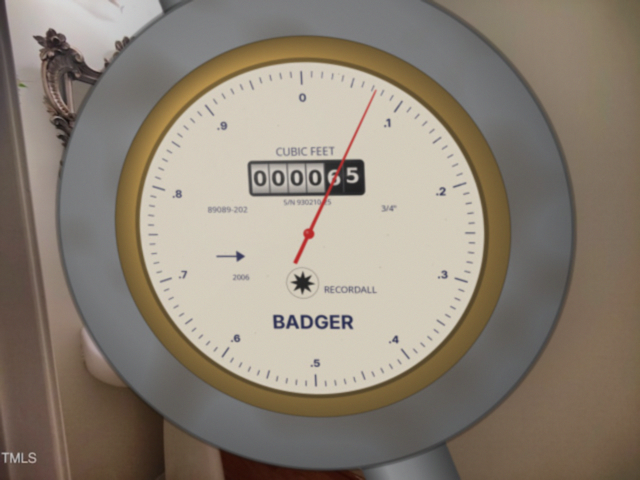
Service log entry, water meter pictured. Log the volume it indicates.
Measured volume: 65.07 ft³
